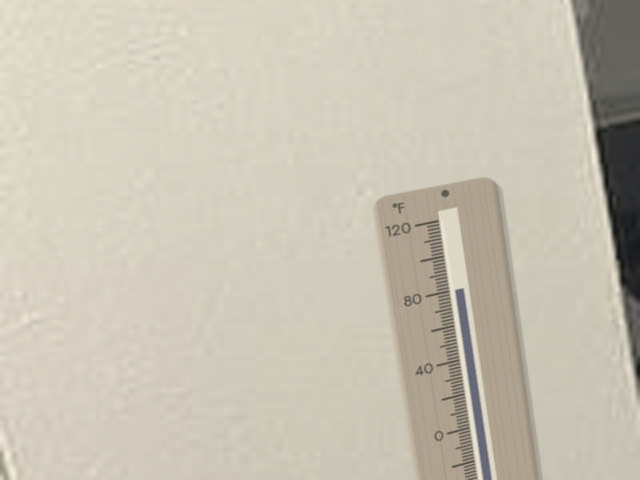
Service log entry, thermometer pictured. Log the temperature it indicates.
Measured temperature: 80 °F
